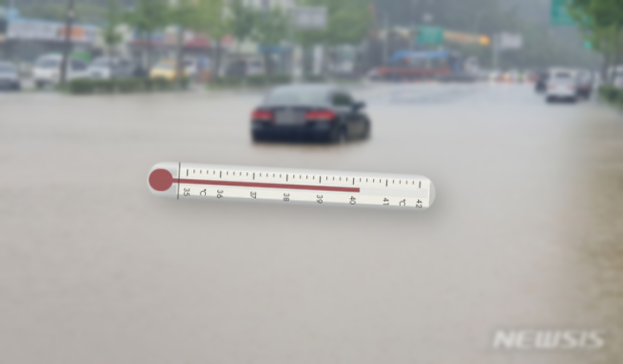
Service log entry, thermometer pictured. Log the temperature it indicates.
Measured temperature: 40.2 °C
